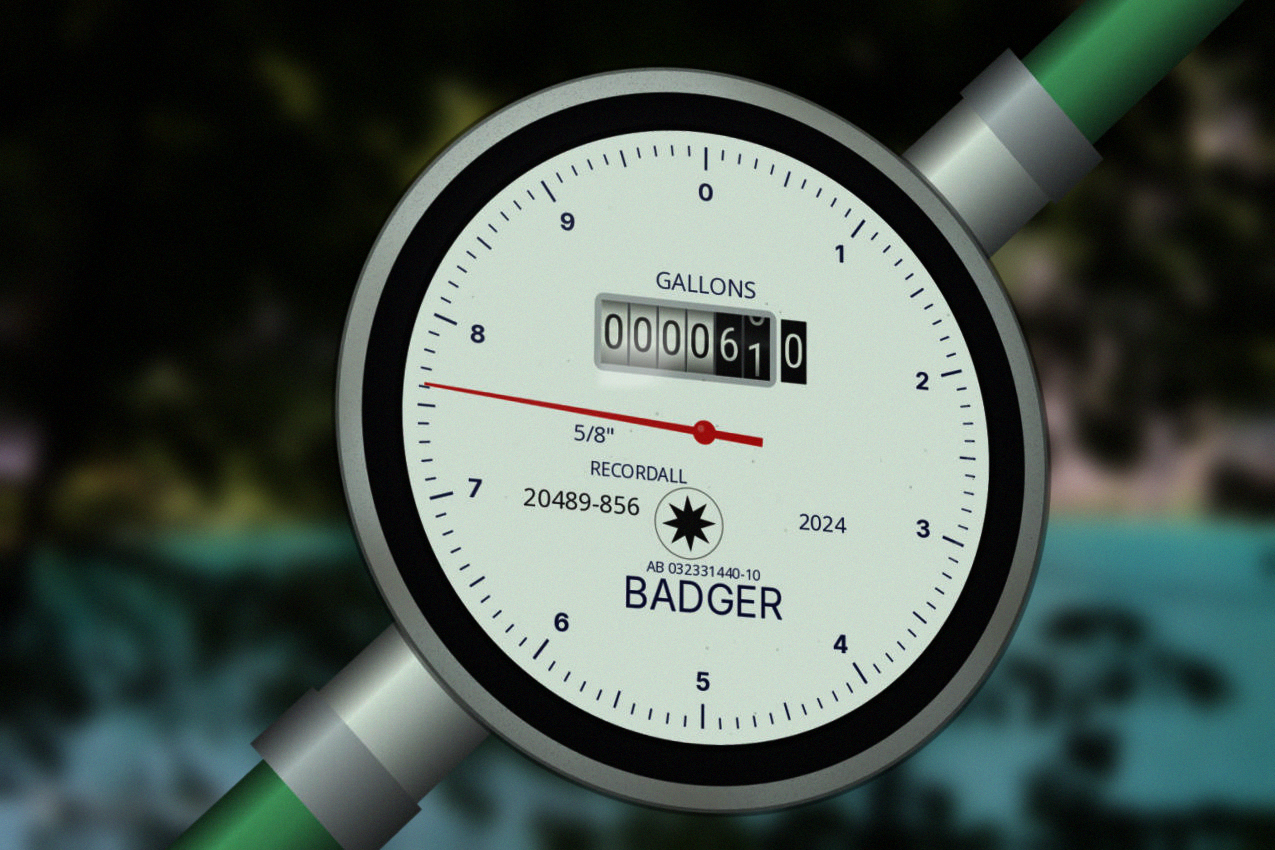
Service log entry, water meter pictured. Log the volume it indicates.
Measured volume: 607.6 gal
